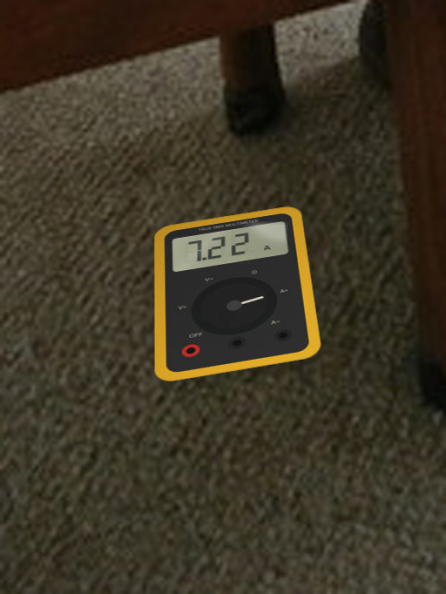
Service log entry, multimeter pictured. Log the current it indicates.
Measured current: 7.22 A
